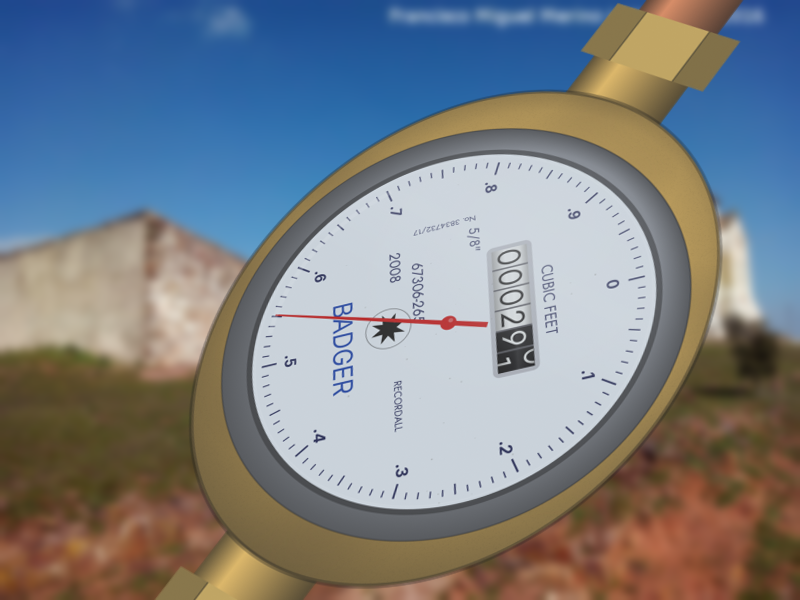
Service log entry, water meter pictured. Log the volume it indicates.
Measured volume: 290.55 ft³
